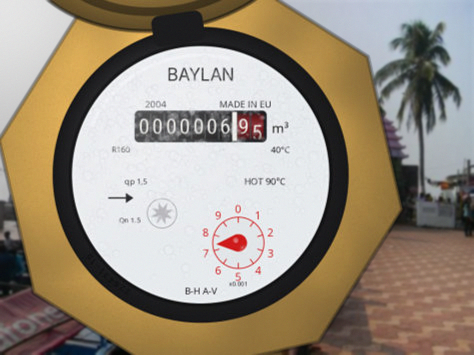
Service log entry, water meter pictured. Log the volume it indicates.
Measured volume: 6.947 m³
